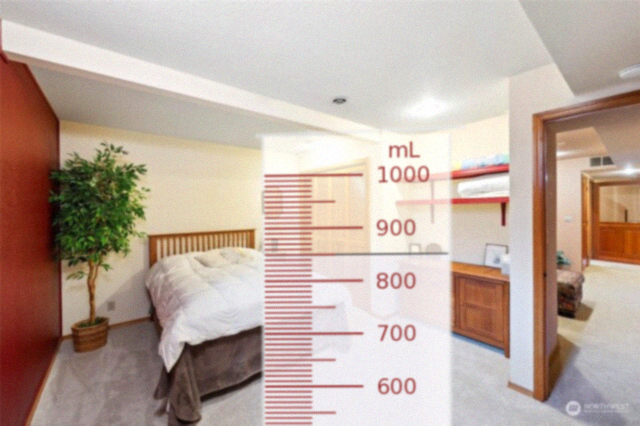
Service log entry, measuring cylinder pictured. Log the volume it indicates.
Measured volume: 850 mL
